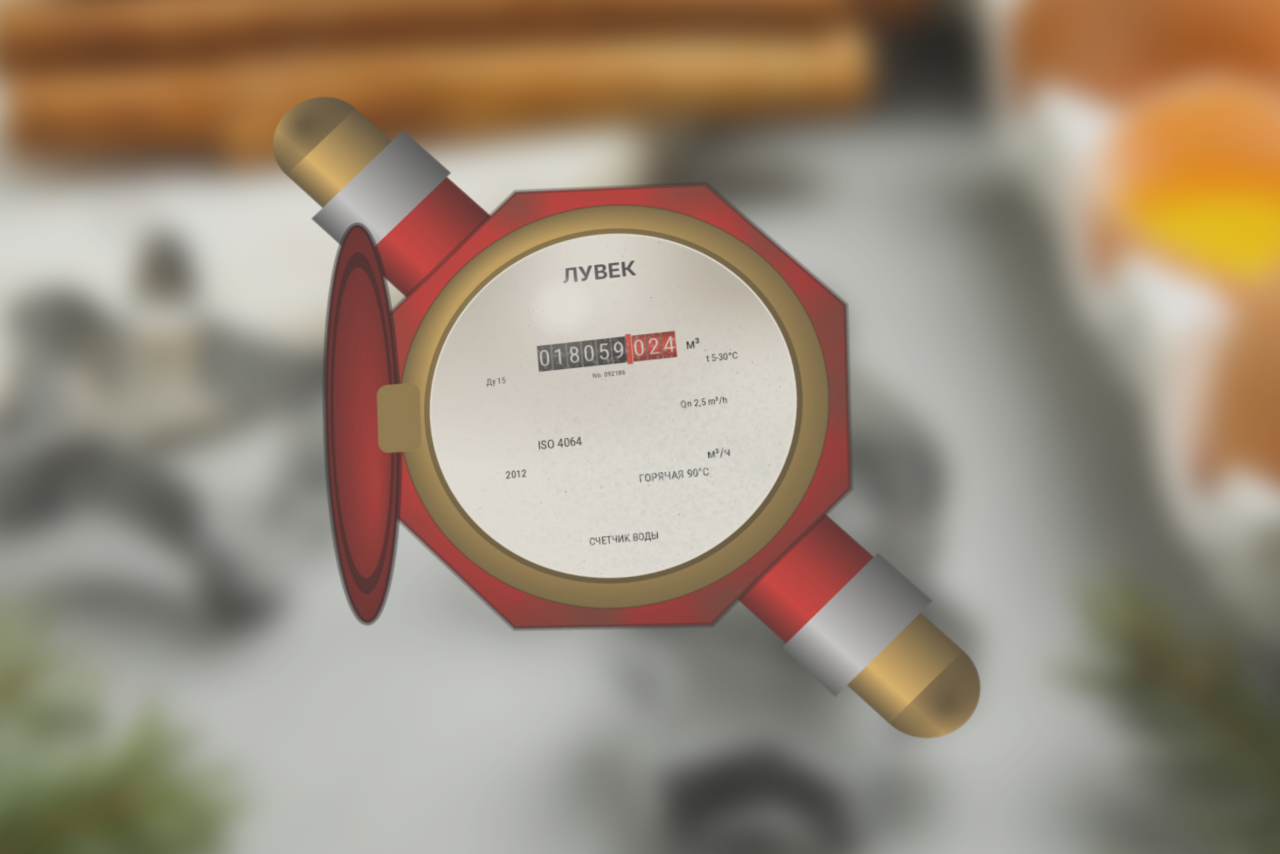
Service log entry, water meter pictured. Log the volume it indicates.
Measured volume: 18059.024 m³
